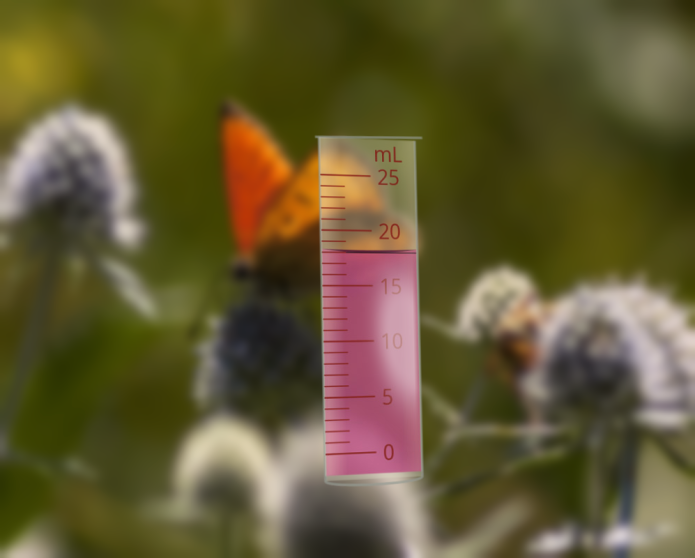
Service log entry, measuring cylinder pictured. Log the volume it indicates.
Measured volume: 18 mL
